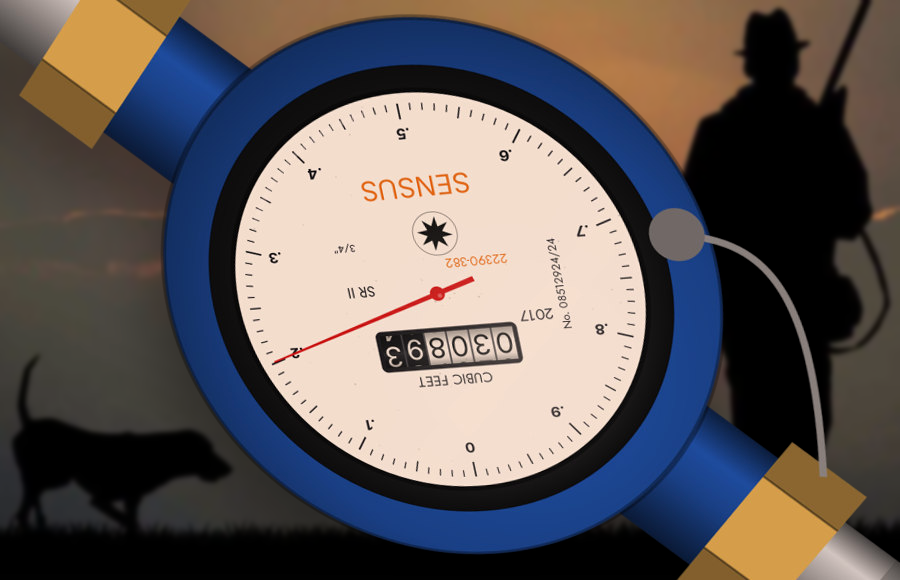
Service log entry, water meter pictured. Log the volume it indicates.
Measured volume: 30893.20 ft³
